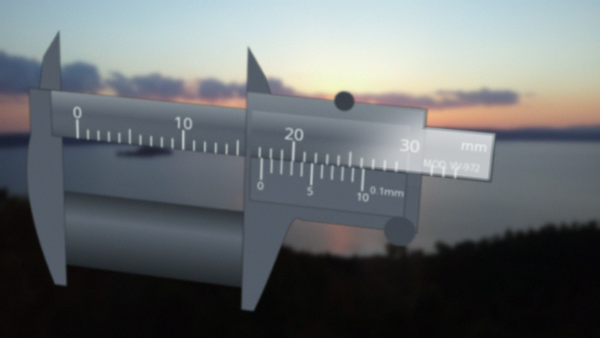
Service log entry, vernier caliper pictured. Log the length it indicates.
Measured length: 17.2 mm
